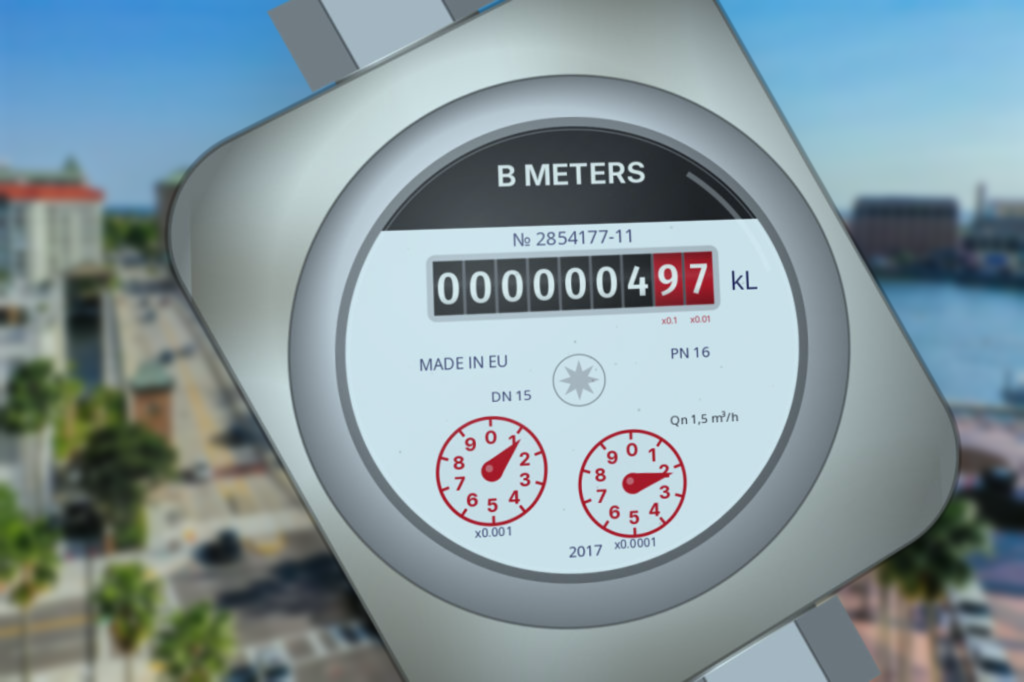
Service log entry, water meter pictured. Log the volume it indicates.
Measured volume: 4.9712 kL
